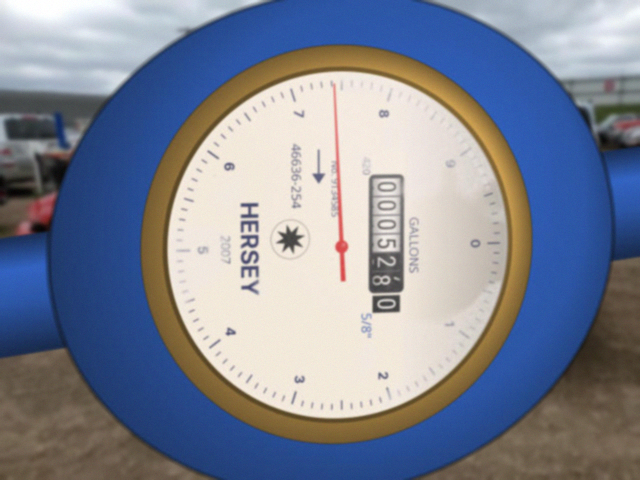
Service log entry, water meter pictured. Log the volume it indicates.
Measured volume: 5277.4 gal
